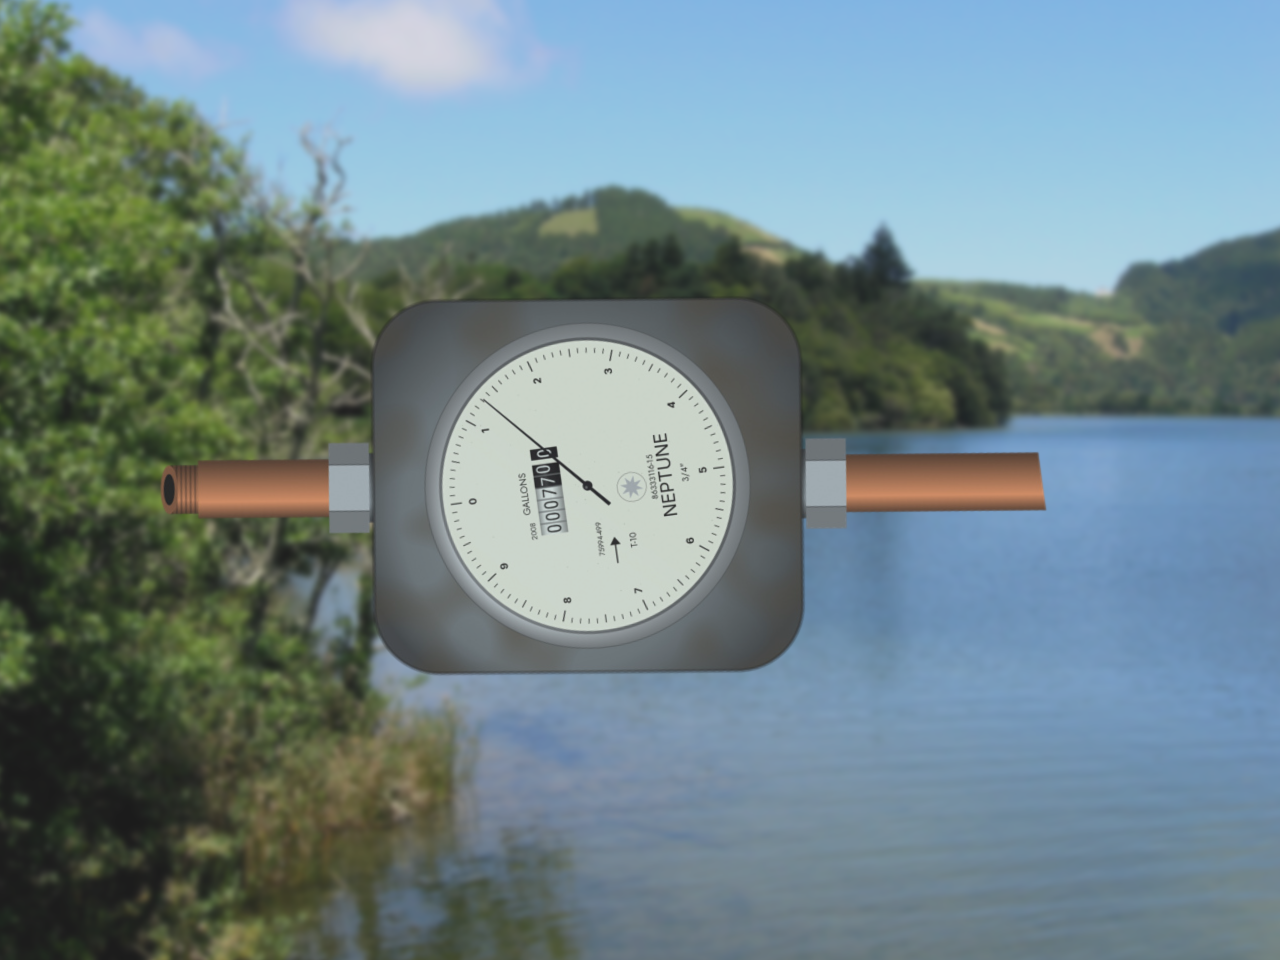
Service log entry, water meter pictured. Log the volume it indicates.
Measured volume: 7701.3 gal
